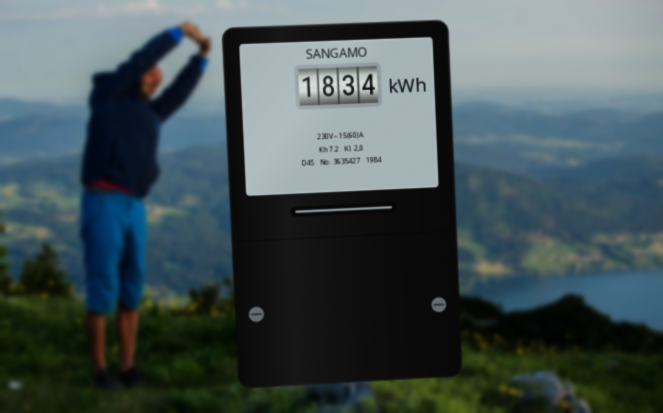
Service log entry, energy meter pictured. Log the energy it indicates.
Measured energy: 1834 kWh
